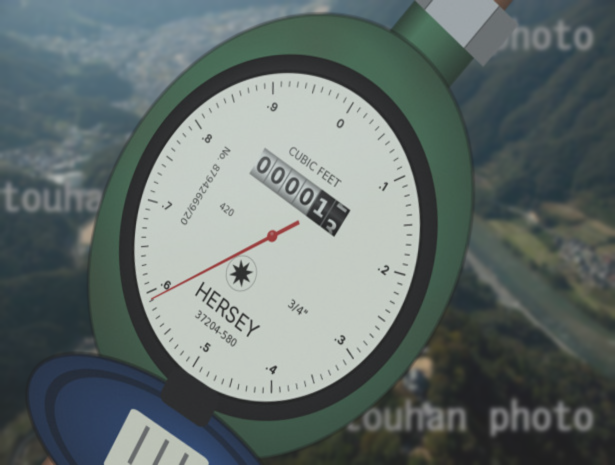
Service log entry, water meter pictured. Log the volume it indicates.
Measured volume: 12.59 ft³
